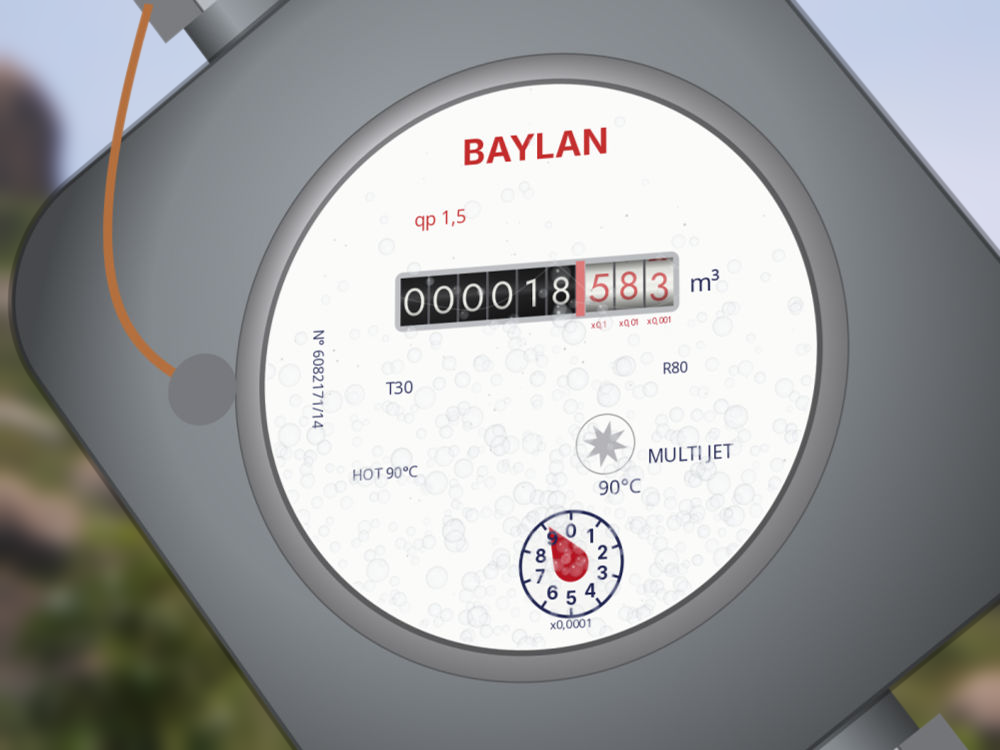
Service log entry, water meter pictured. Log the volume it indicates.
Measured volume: 18.5829 m³
